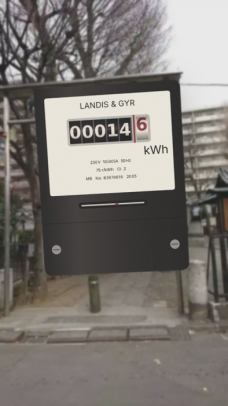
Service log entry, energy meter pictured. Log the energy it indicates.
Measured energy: 14.6 kWh
